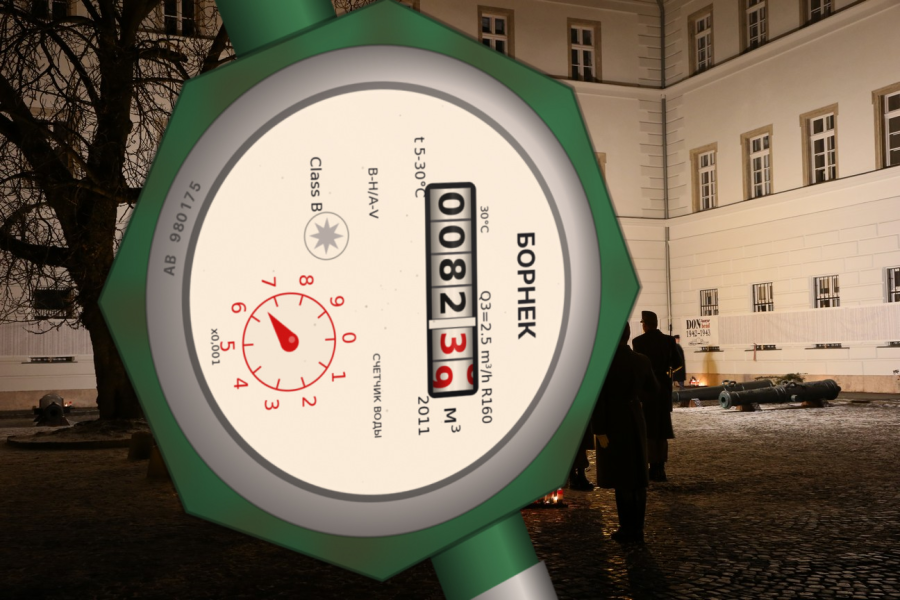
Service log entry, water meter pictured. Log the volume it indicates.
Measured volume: 82.386 m³
